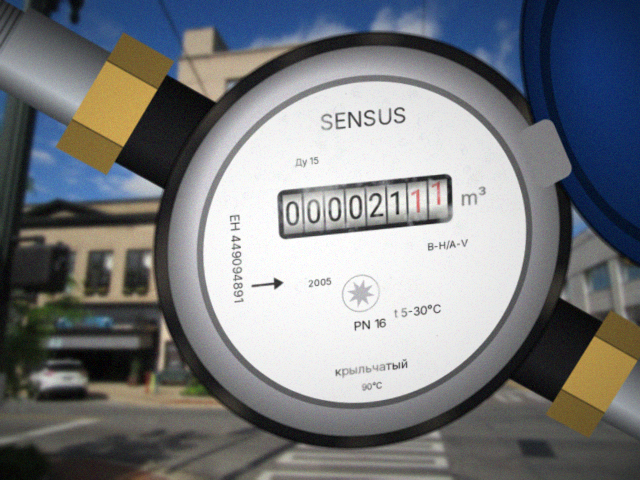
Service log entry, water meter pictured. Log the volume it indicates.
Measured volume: 21.11 m³
